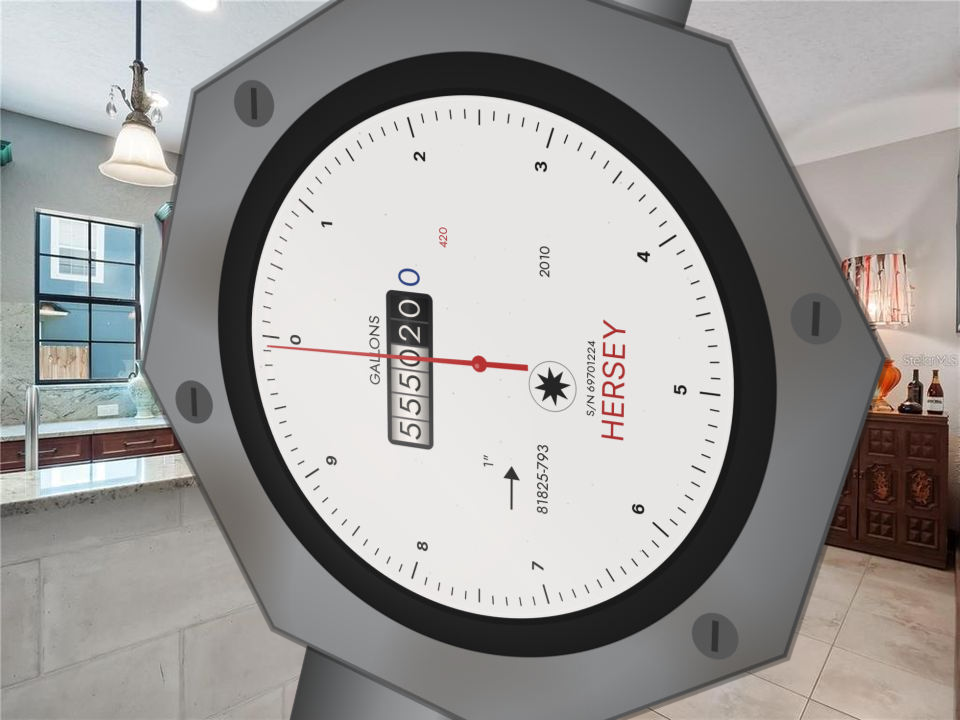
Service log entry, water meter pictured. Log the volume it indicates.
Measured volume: 5550199.9 gal
